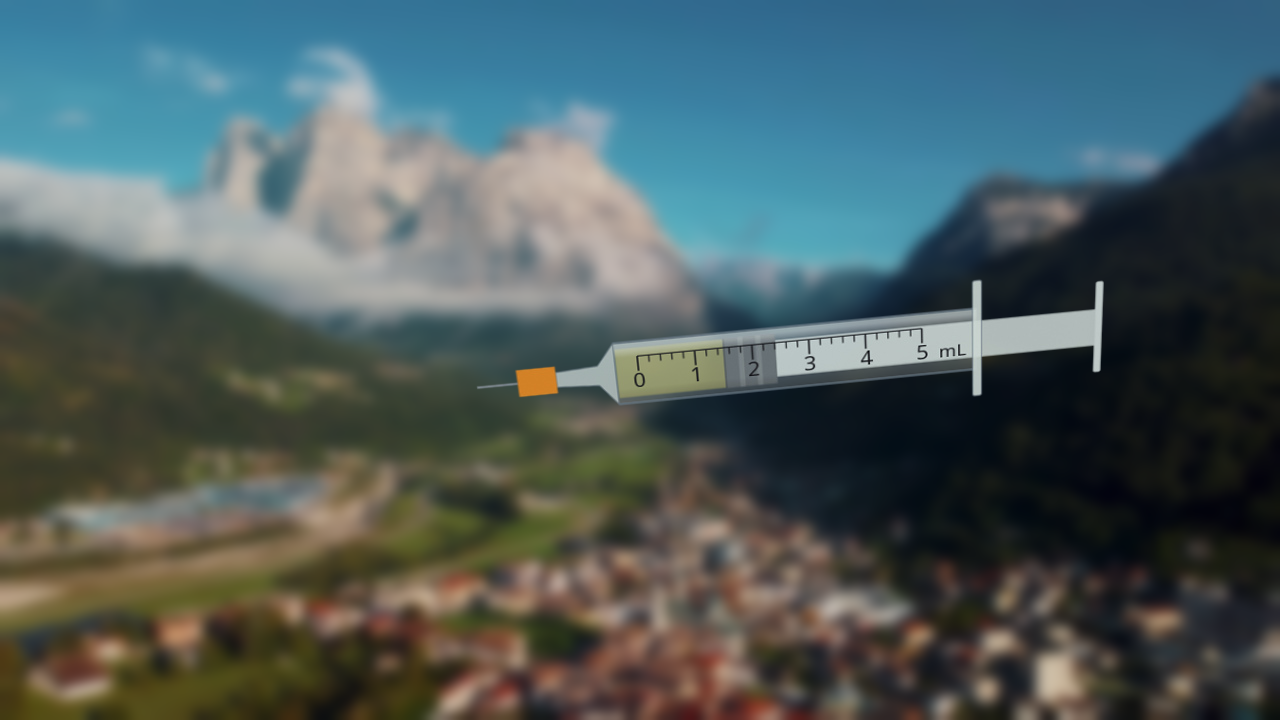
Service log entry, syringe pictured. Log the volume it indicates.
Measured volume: 1.5 mL
